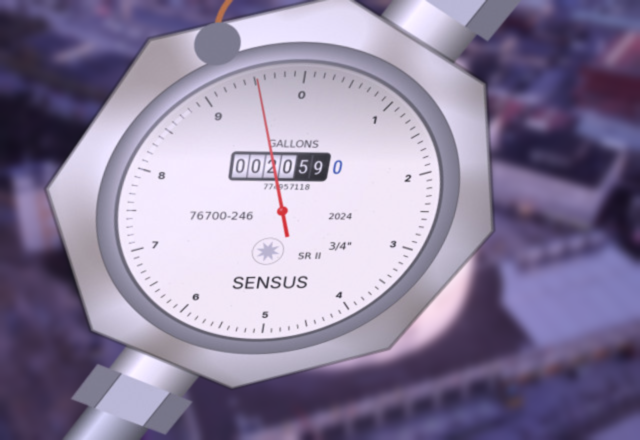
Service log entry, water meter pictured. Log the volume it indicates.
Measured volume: 20589.5 gal
